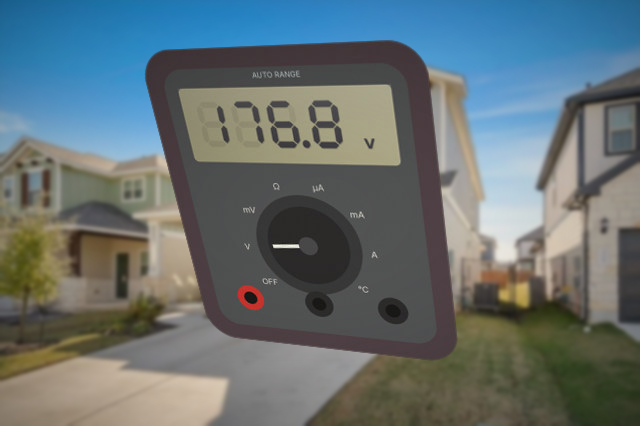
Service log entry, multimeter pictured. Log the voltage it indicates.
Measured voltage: 176.8 V
